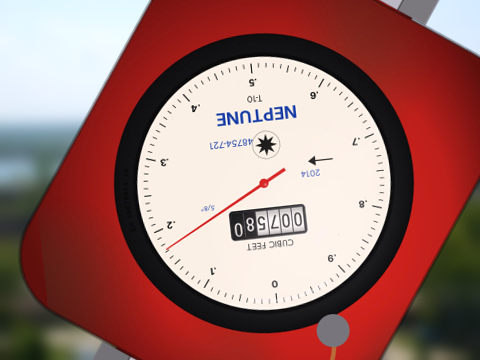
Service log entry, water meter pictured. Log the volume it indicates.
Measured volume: 7580.17 ft³
